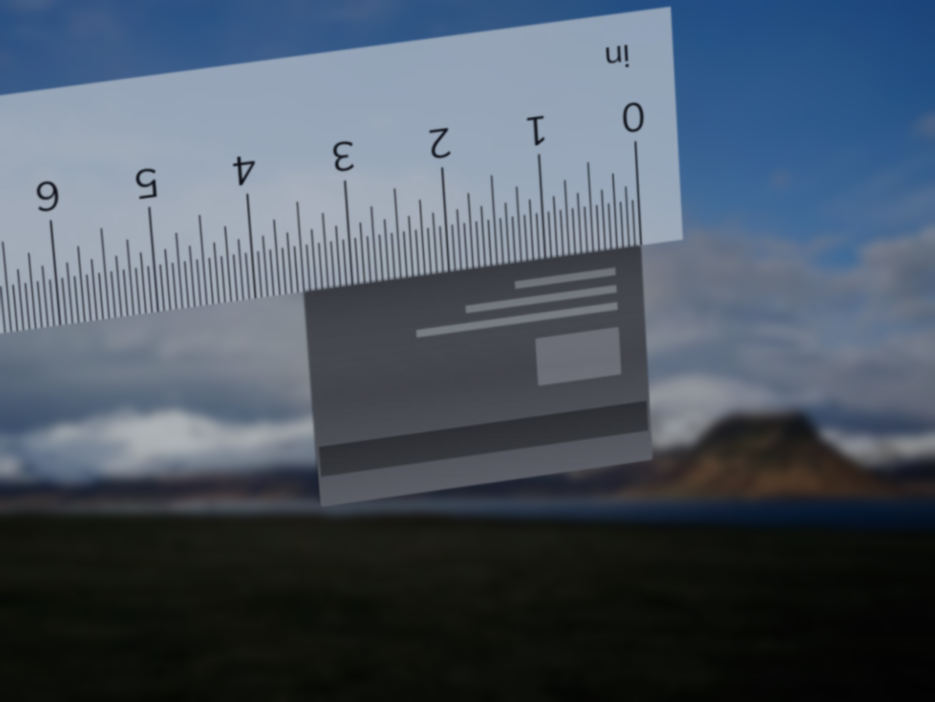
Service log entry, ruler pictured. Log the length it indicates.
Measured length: 3.5 in
